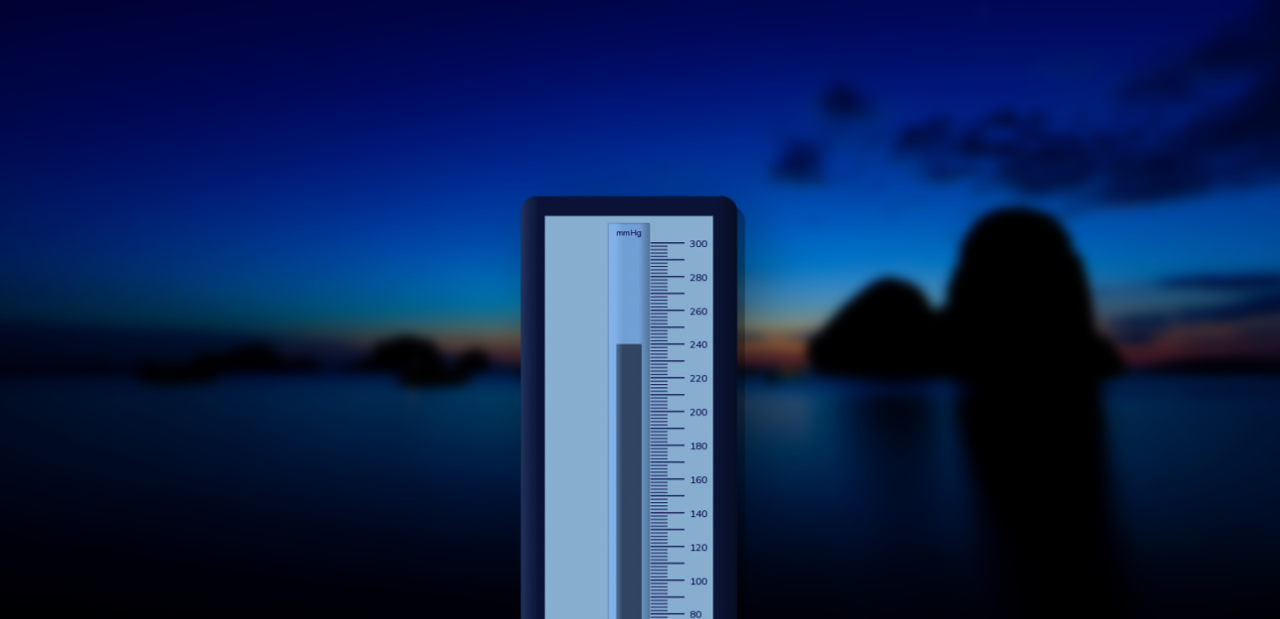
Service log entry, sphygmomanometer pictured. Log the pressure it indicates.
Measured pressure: 240 mmHg
